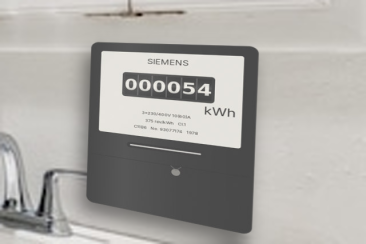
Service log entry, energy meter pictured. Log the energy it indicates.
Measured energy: 54 kWh
